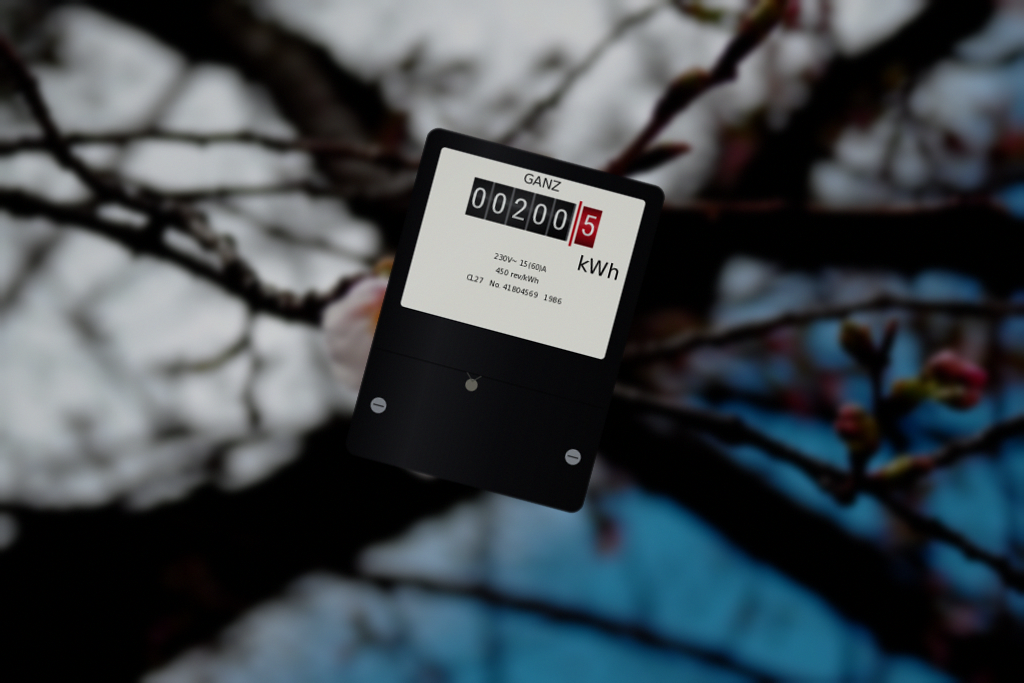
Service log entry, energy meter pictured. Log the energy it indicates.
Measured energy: 200.5 kWh
